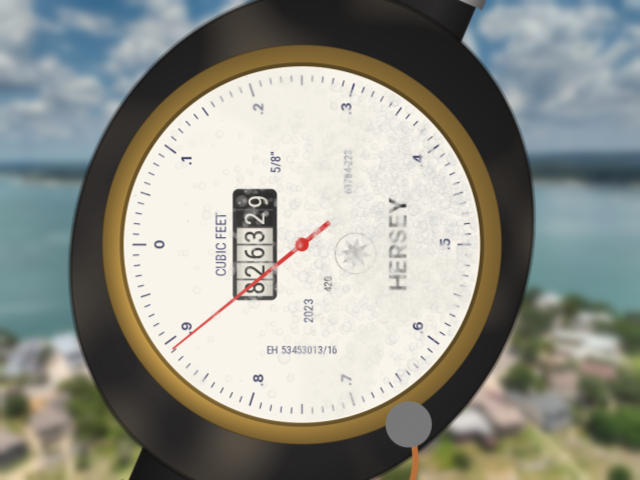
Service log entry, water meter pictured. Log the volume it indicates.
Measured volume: 826328.89 ft³
